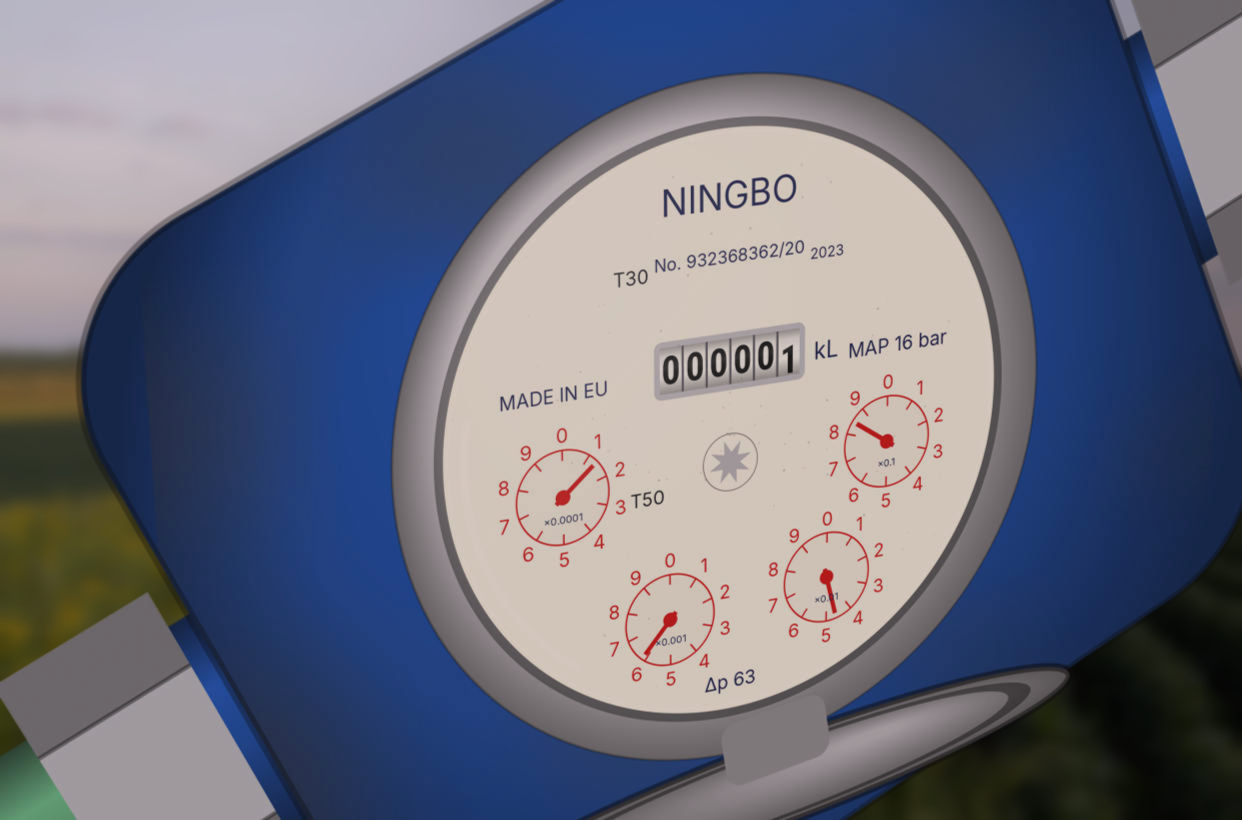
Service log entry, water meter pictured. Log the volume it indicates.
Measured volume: 0.8461 kL
